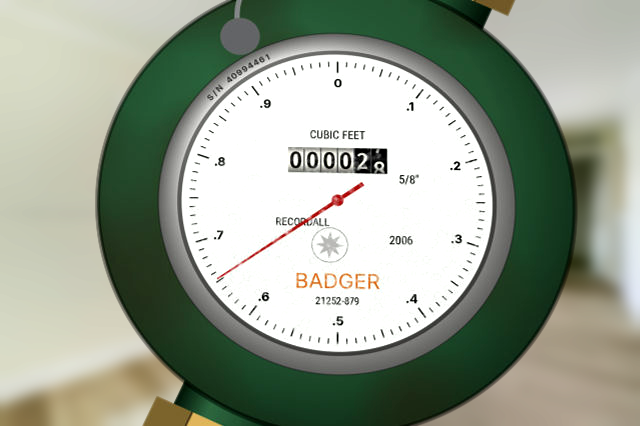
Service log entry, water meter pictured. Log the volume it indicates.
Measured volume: 27.65 ft³
